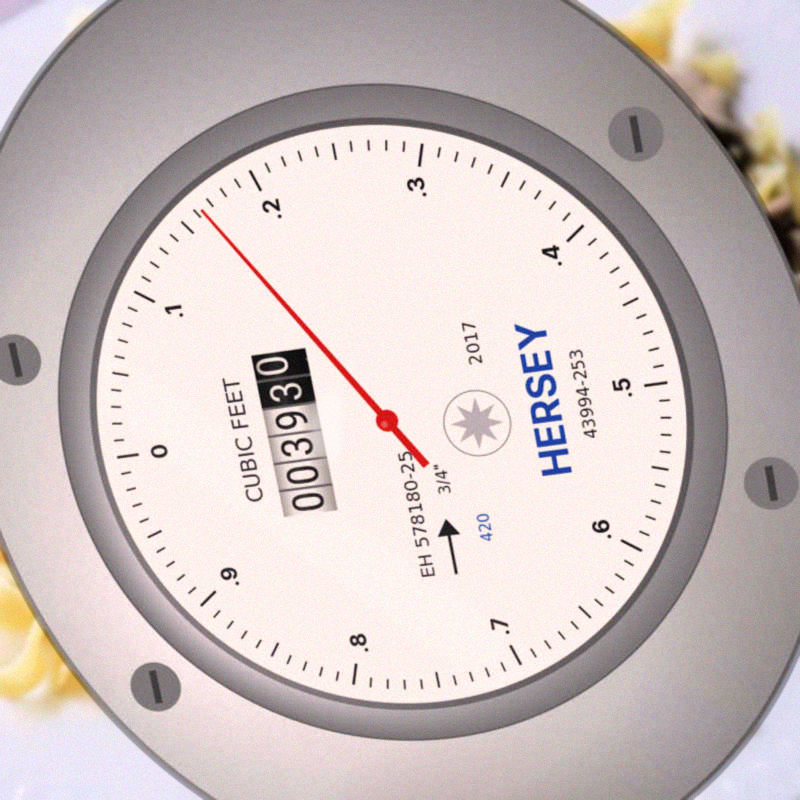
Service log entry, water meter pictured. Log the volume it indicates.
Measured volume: 3930.16 ft³
